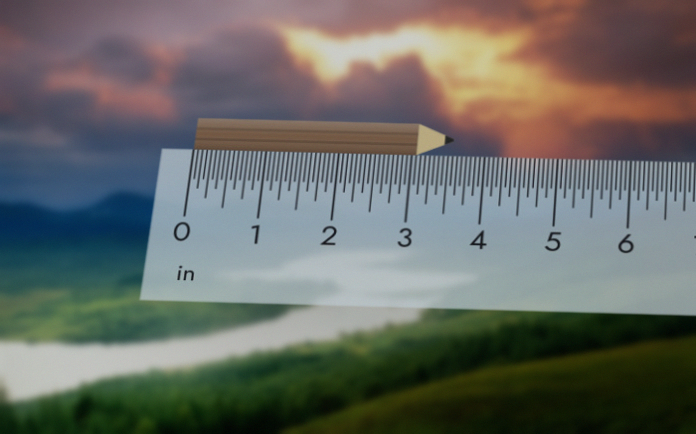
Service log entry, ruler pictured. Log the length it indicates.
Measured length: 3.5625 in
